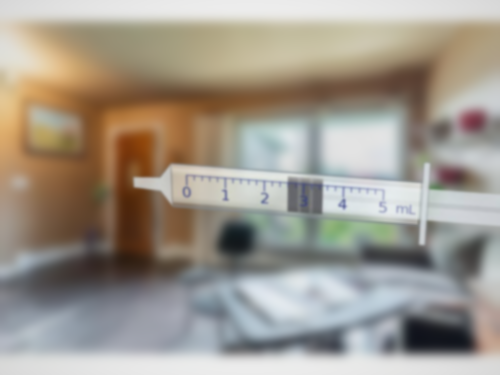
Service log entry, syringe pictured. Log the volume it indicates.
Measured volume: 2.6 mL
